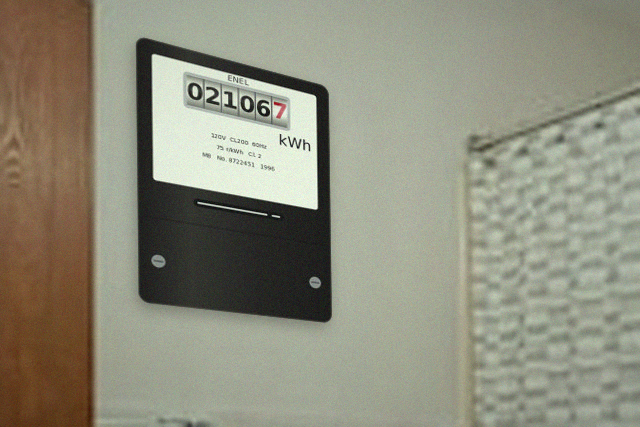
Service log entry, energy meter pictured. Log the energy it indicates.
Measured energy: 2106.7 kWh
